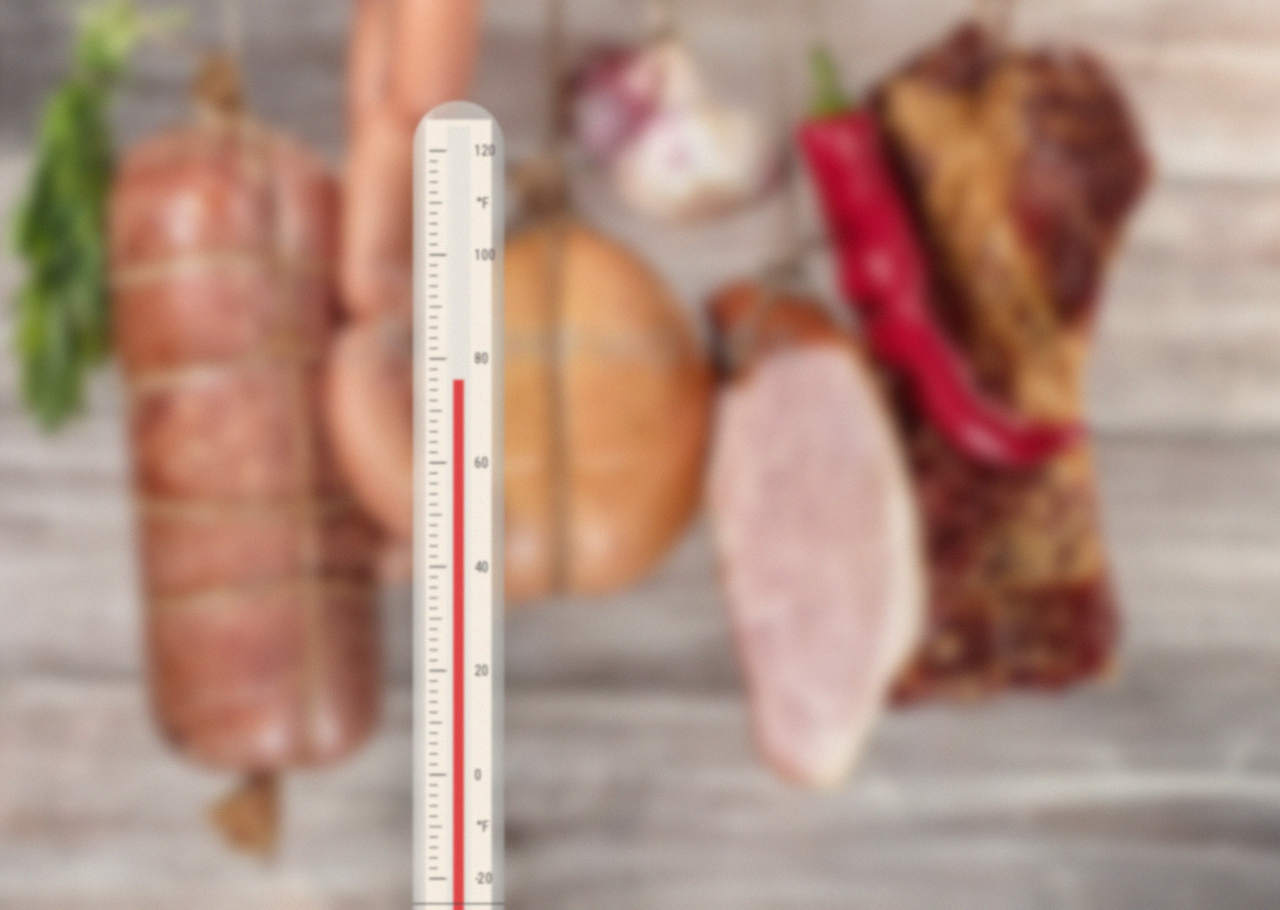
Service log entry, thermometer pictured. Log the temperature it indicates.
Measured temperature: 76 °F
